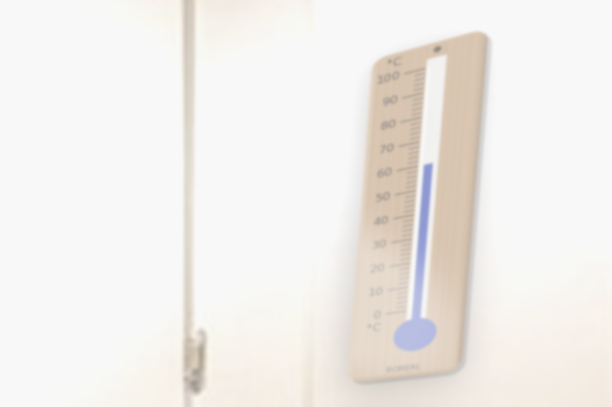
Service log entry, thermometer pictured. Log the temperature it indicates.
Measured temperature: 60 °C
